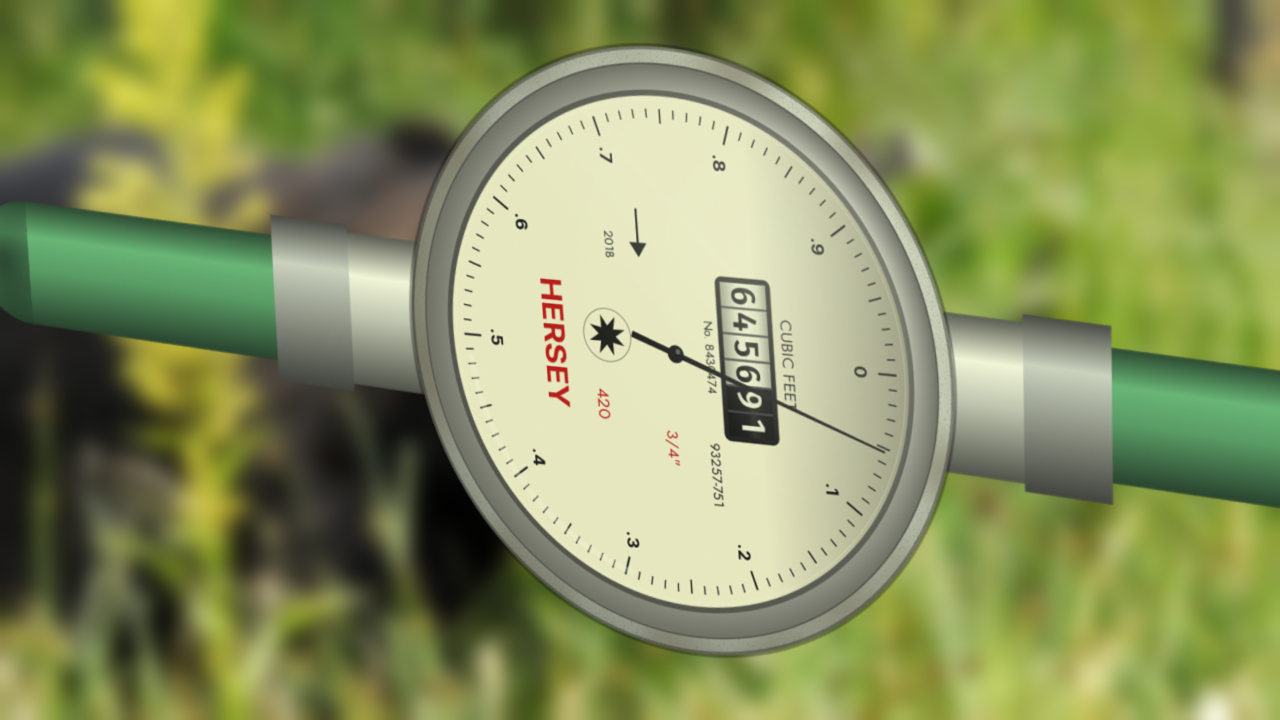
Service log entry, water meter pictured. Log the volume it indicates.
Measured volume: 645691.05 ft³
